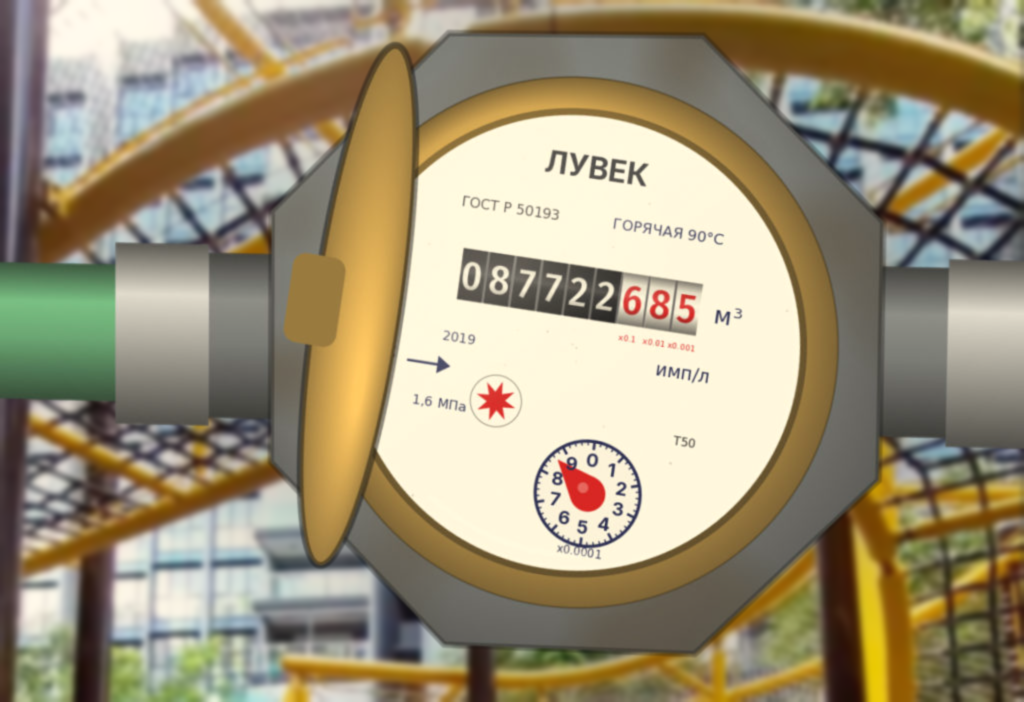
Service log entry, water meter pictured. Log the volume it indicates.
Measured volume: 87722.6858 m³
